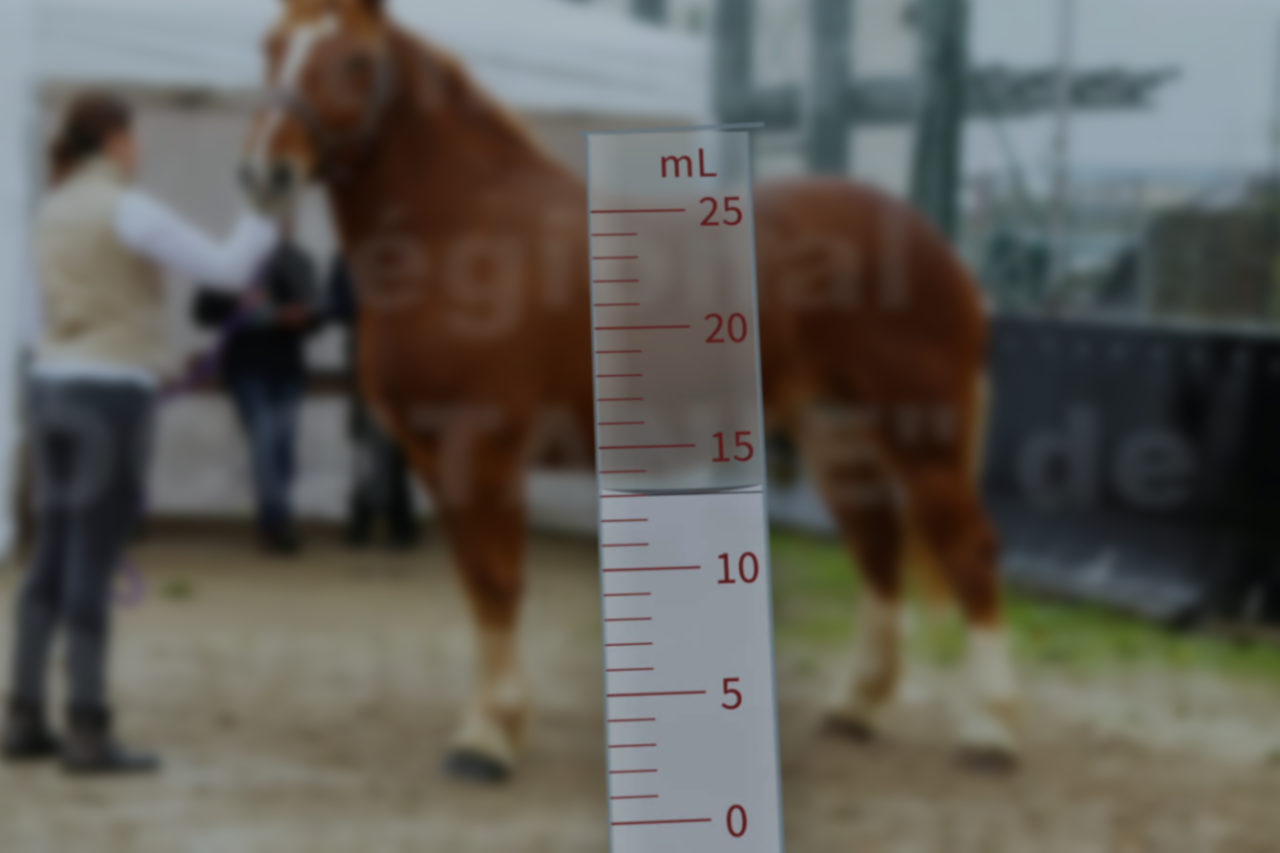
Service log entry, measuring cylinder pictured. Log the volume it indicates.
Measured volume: 13 mL
